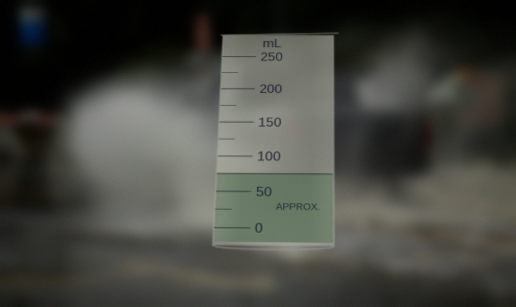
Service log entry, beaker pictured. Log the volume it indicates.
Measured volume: 75 mL
